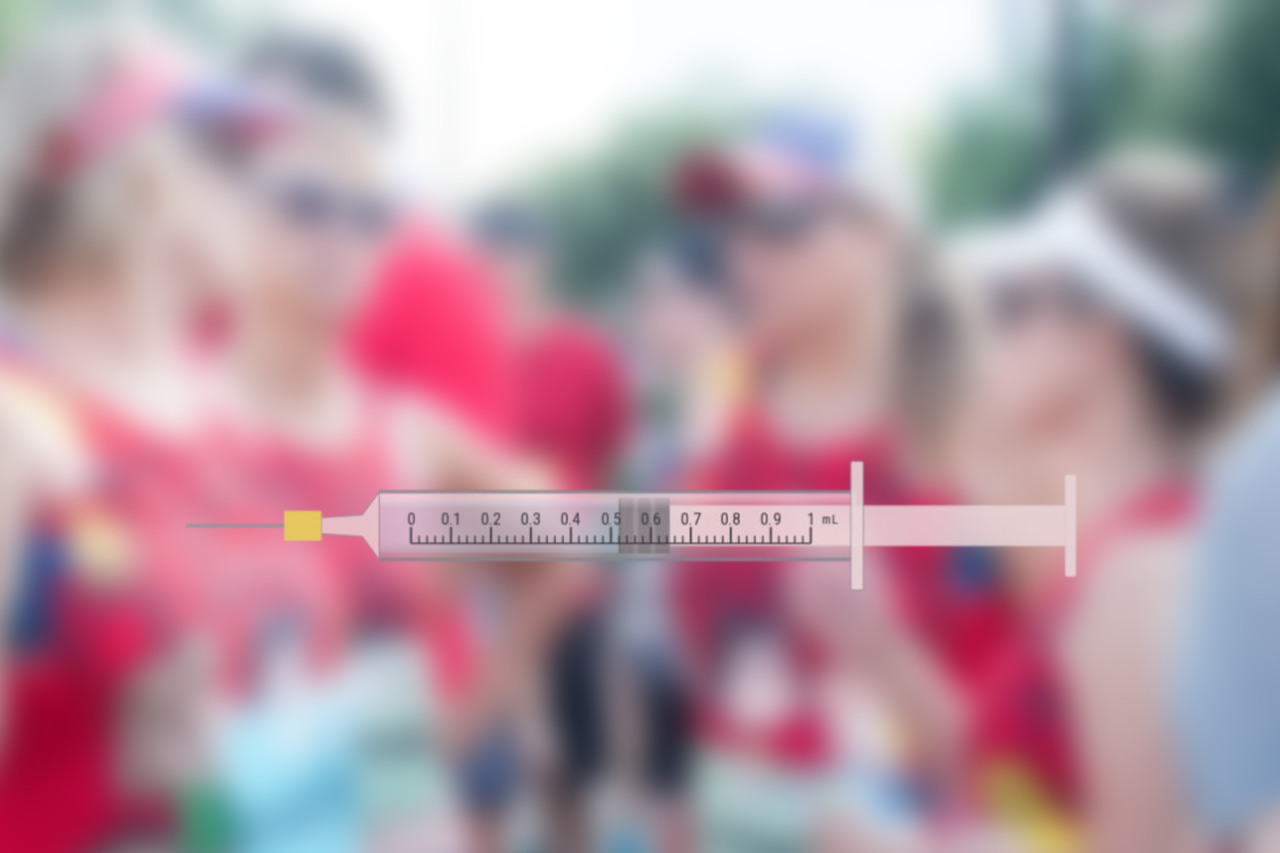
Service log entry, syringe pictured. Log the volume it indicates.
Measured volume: 0.52 mL
